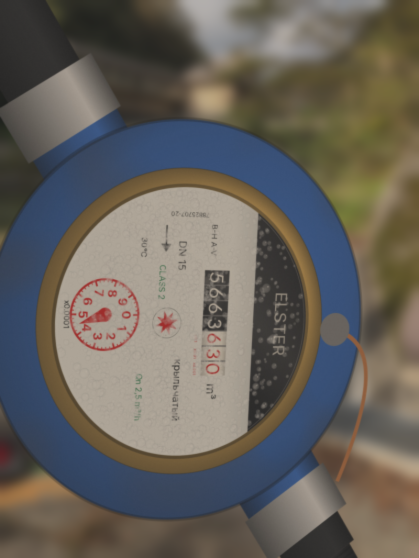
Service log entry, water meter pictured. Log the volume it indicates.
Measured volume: 5663.6304 m³
